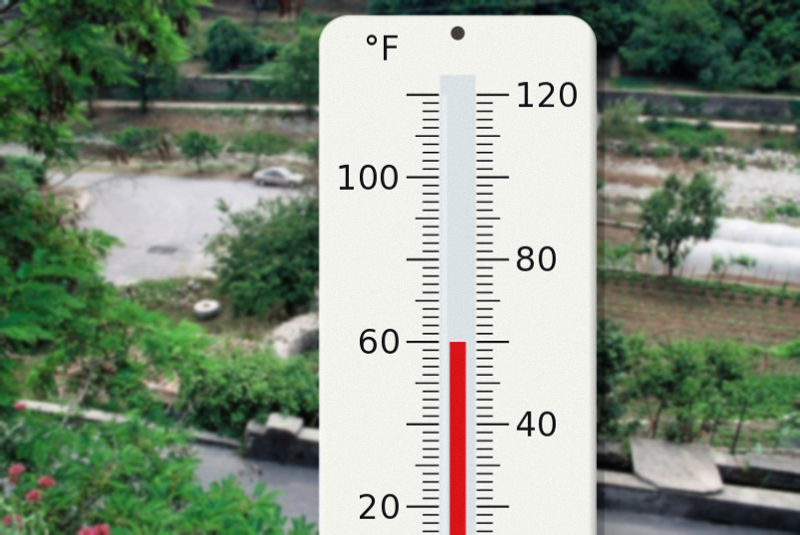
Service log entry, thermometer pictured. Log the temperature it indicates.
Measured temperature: 60 °F
